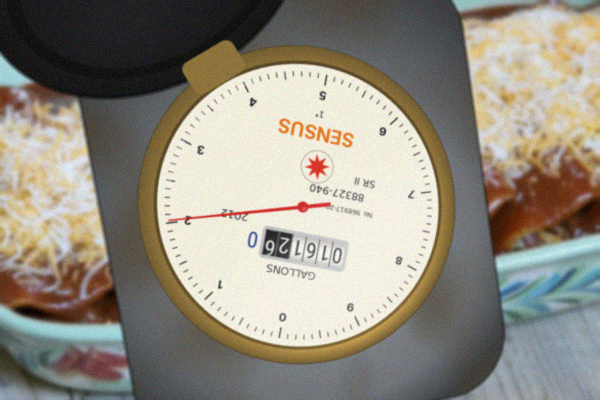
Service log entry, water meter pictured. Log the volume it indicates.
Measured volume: 161262.0 gal
